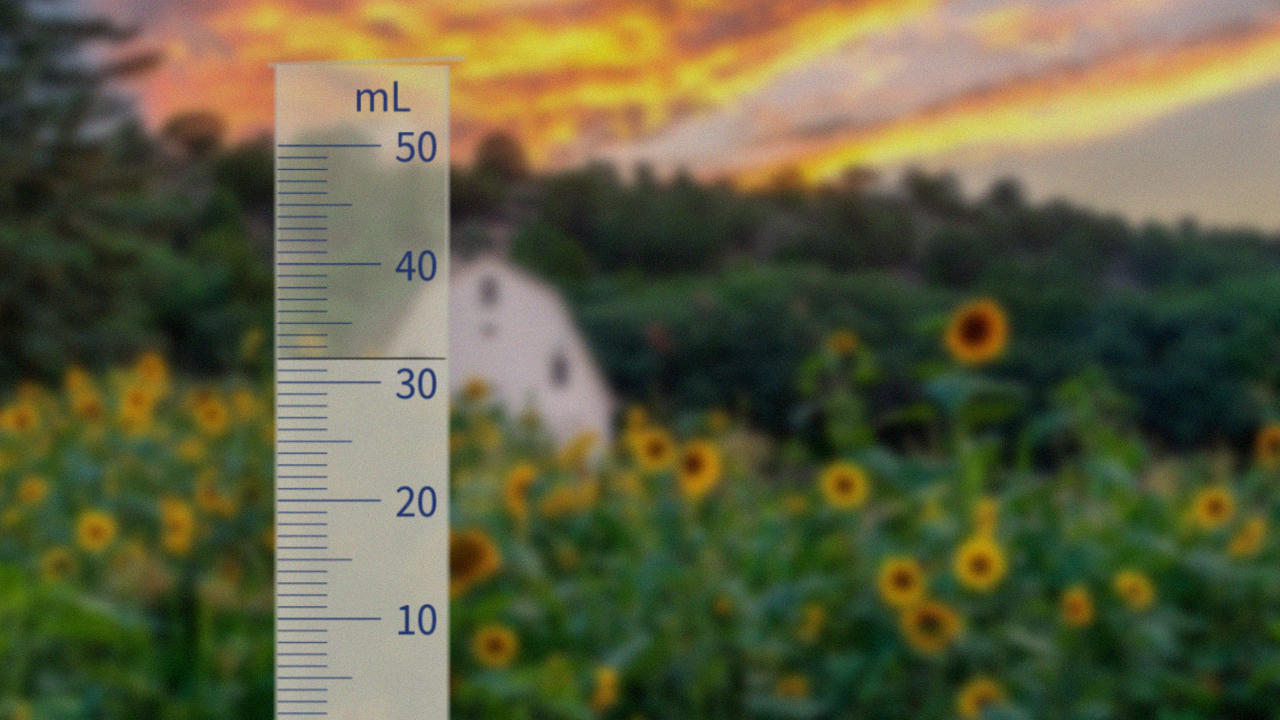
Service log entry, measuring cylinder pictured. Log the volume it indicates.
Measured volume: 32 mL
